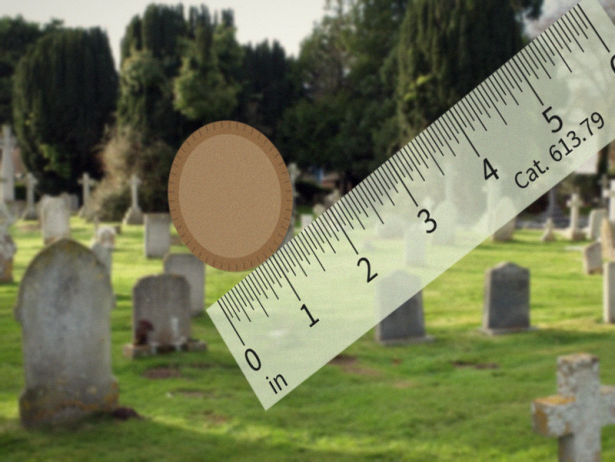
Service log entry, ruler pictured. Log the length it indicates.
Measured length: 1.8125 in
